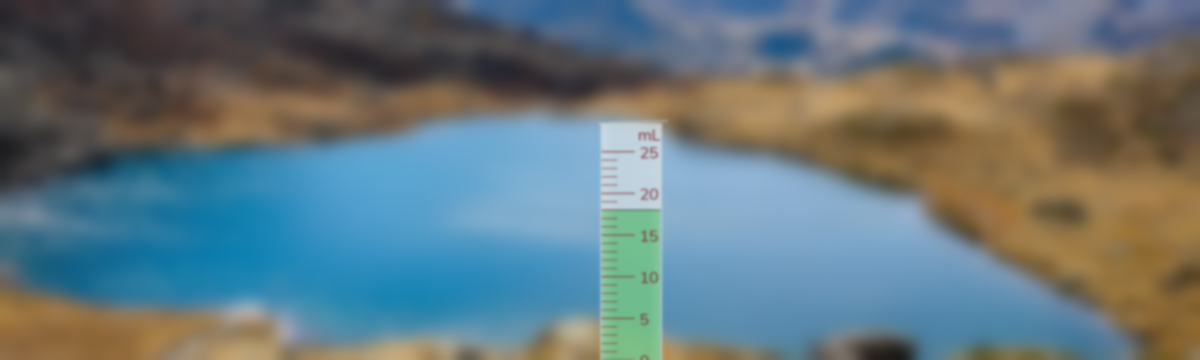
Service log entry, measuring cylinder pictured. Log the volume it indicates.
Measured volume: 18 mL
